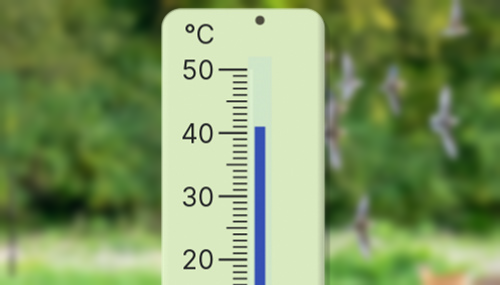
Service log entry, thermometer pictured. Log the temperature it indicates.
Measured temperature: 41 °C
